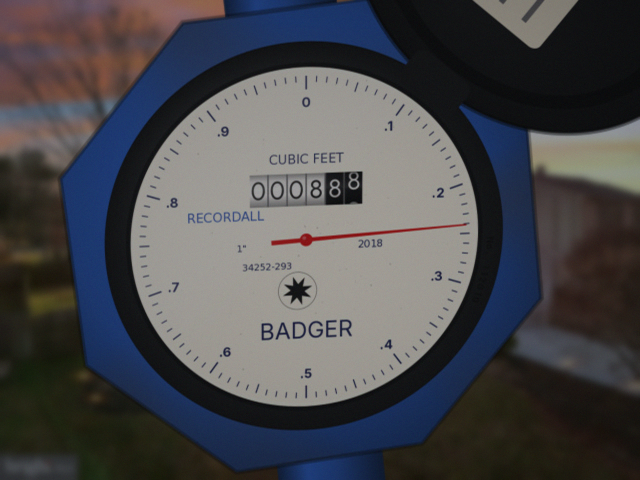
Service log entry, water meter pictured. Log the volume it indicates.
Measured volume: 888.24 ft³
